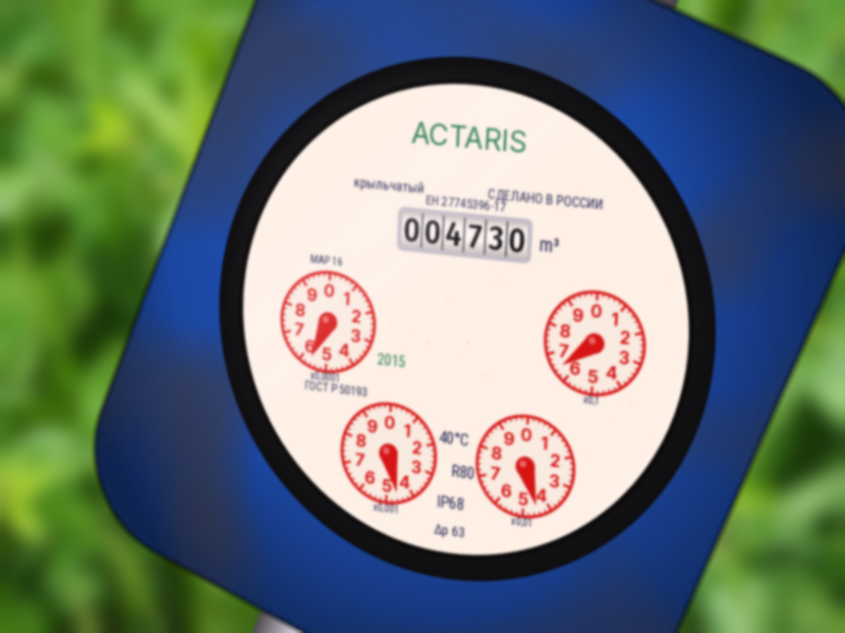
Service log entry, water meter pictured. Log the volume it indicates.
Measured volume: 4730.6445 m³
